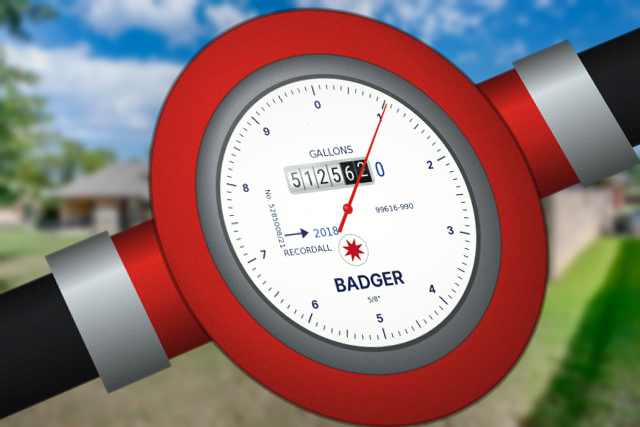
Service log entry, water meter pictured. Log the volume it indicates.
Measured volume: 5125621.0 gal
